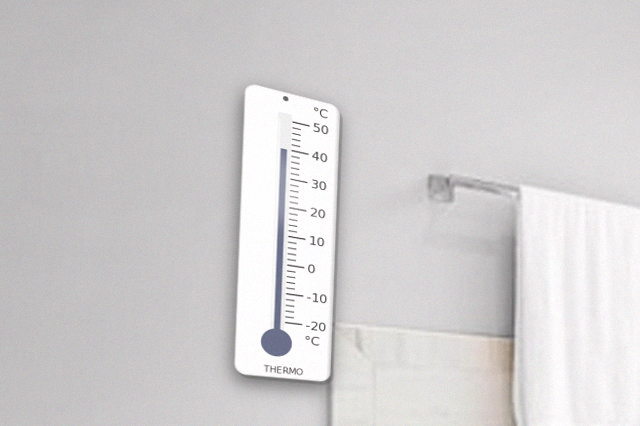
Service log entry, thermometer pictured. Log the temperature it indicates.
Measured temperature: 40 °C
